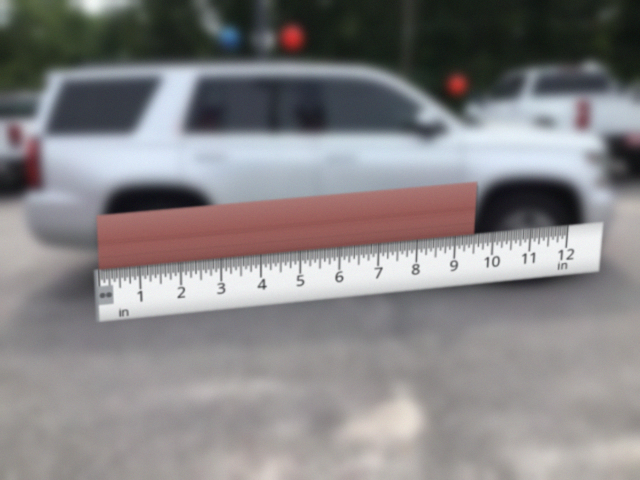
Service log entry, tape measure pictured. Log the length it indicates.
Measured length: 9.5 in
